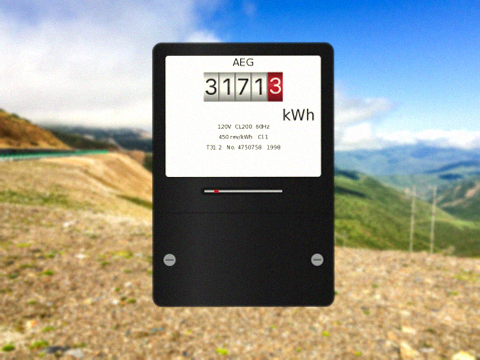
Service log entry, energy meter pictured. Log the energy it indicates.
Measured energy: 3171.3 kWh
